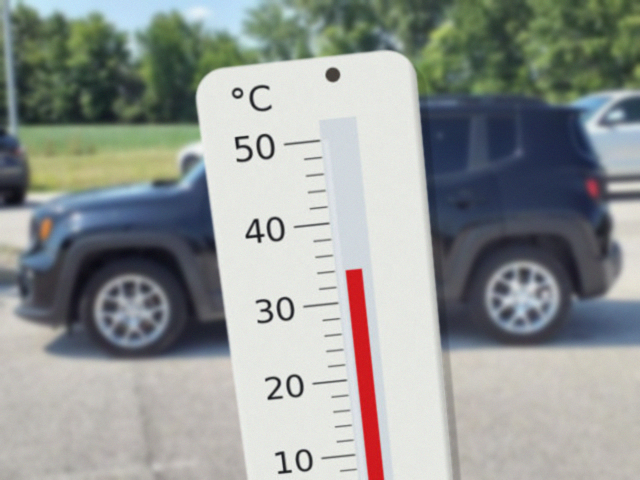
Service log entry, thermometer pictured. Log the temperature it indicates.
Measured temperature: 34 °C
